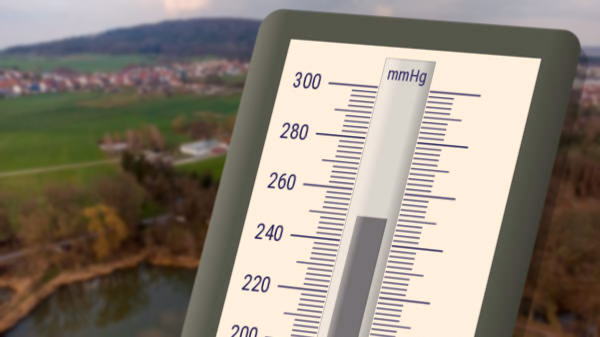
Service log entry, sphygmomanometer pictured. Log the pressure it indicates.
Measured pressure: 250 mmHg
